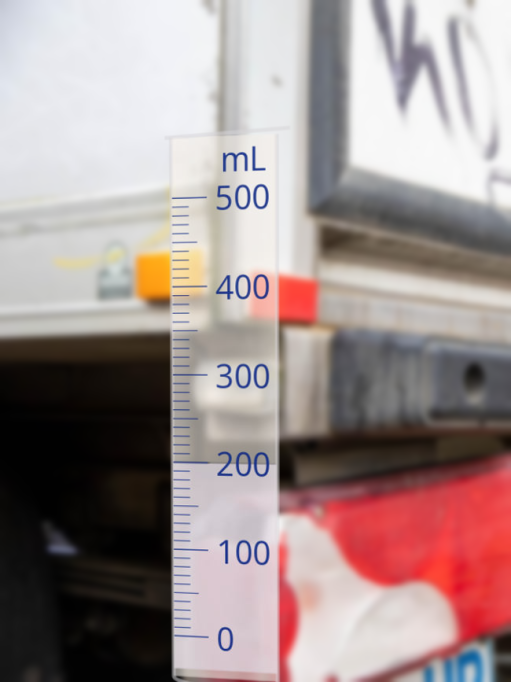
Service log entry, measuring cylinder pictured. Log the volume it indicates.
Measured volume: 200 mL
